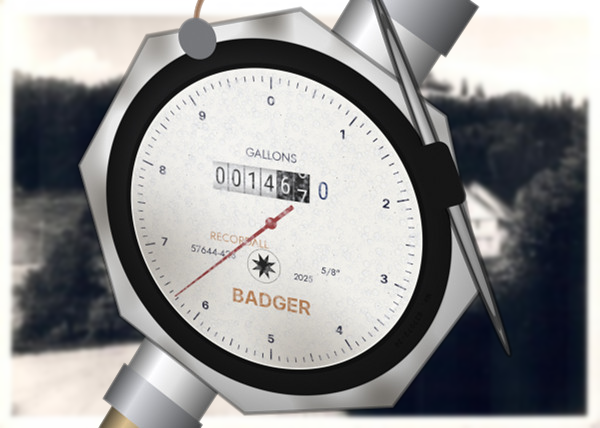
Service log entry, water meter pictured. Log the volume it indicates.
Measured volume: 14666.3 gal
